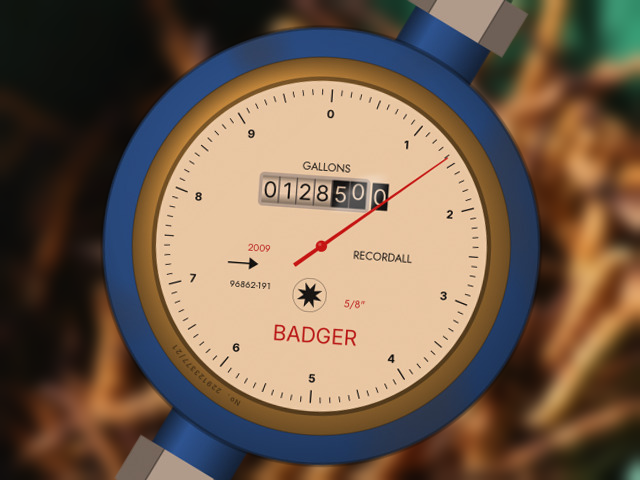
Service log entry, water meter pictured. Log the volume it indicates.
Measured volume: 128501.4 gal
